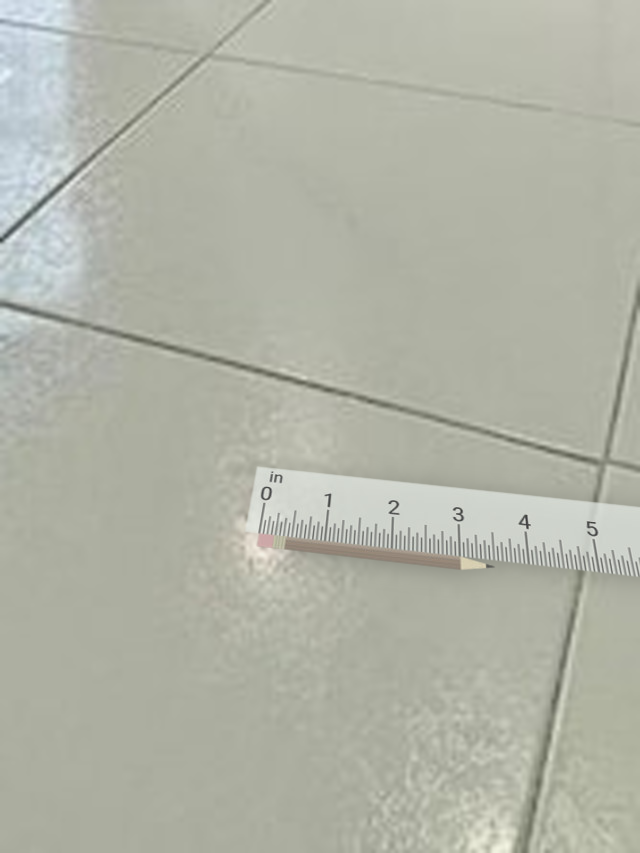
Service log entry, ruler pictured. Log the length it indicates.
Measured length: 3.5 in
